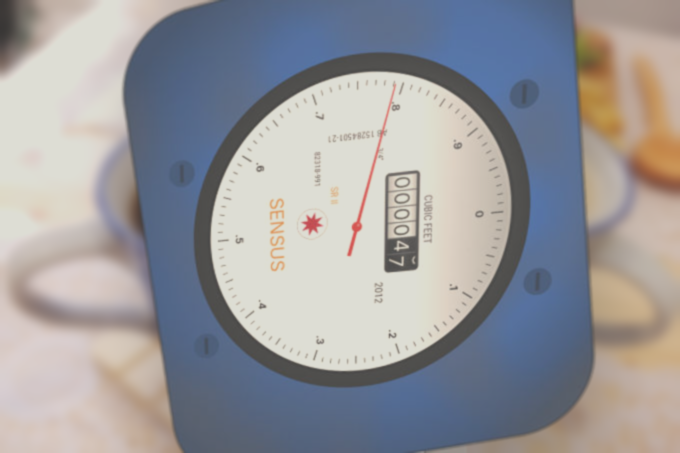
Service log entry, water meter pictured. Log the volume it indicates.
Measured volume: 46.79 ft³
